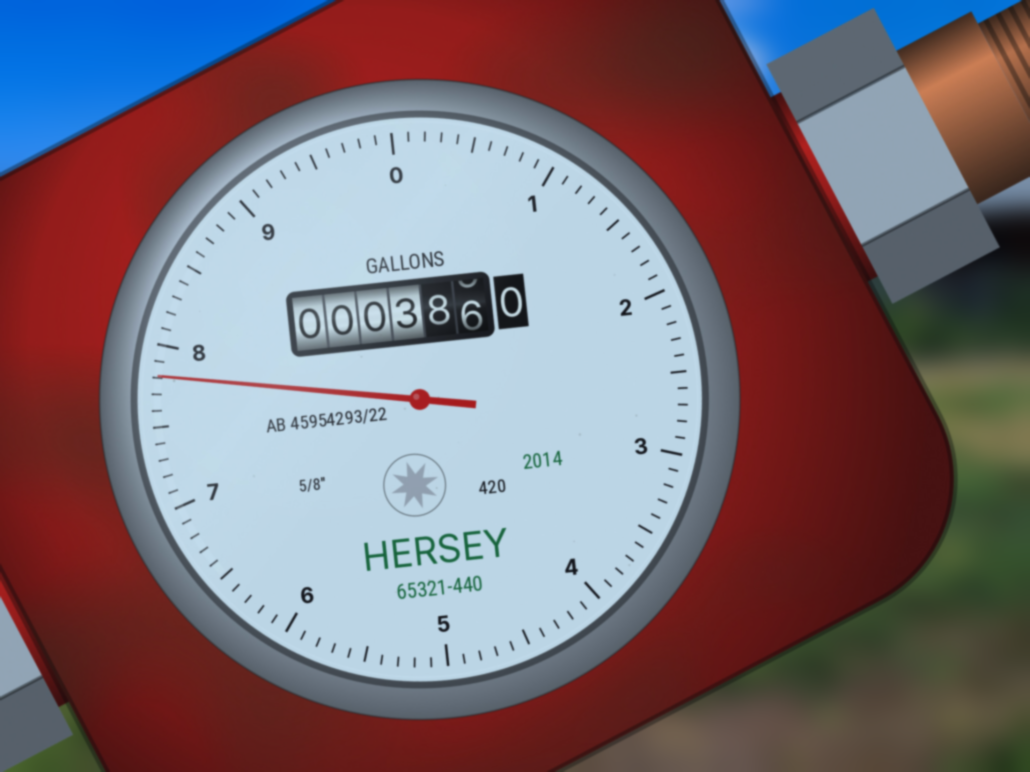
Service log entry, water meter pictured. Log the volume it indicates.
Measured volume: 3857.8 gal
